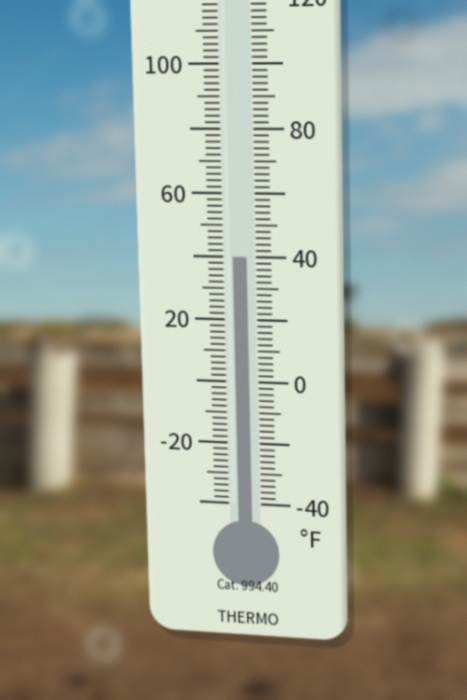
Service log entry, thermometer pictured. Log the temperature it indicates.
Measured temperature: 40 °F
